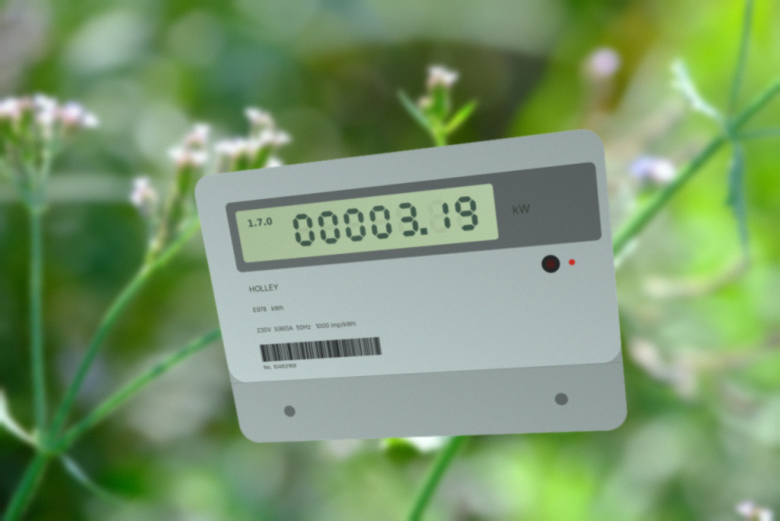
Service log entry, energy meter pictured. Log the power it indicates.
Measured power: 3.19 kW
